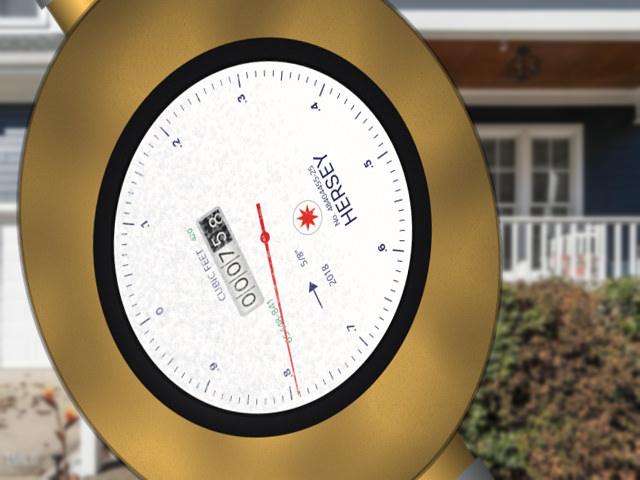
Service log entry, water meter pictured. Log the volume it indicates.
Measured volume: 757.79 ft³
